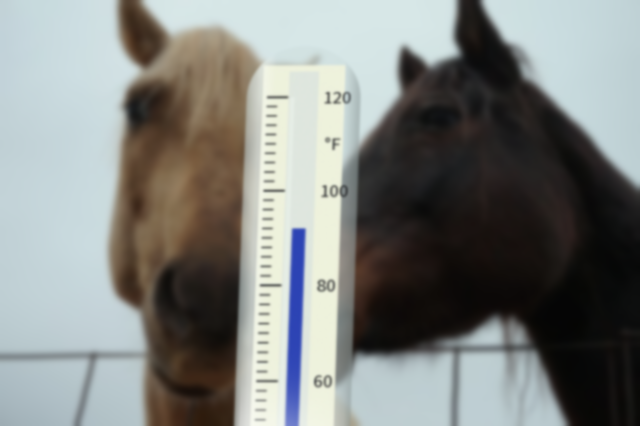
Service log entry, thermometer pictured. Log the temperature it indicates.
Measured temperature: 92 °F
